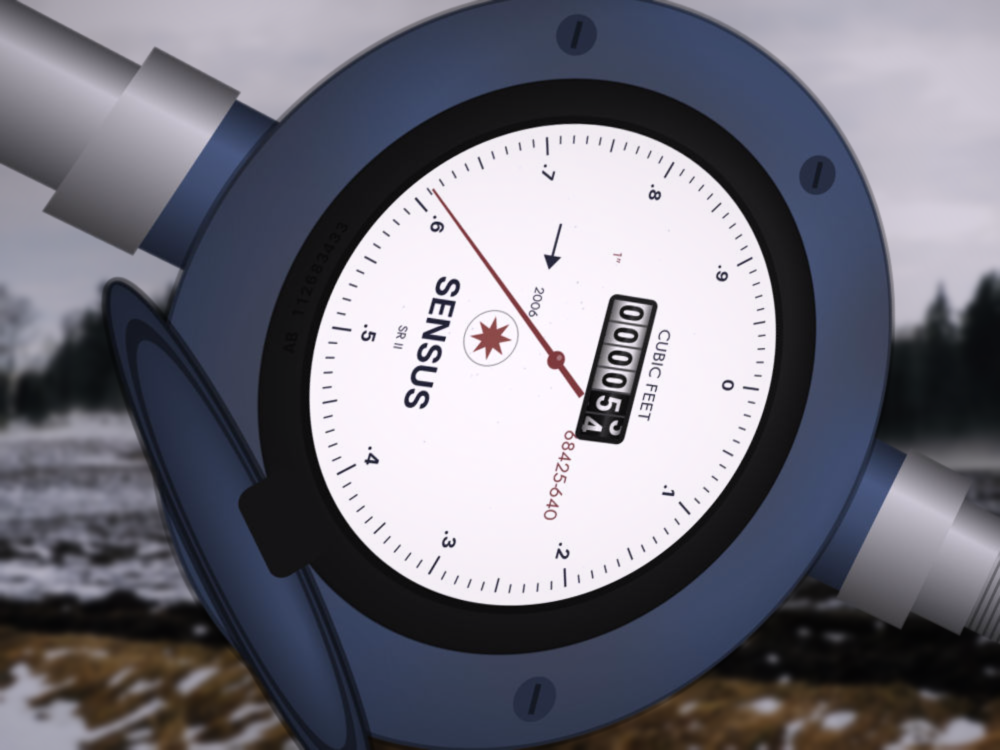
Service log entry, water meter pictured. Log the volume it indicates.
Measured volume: 53.61 ft³
